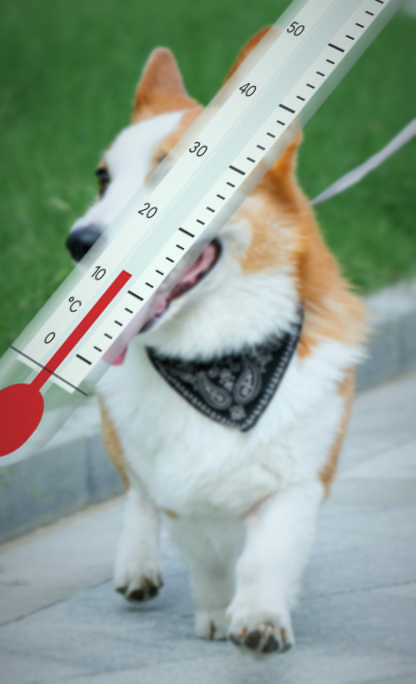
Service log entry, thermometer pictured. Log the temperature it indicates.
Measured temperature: 12 °C
